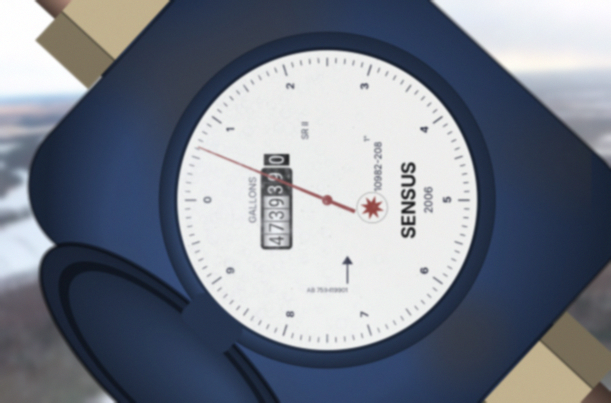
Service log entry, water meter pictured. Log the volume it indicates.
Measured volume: 4739390.6 gal
